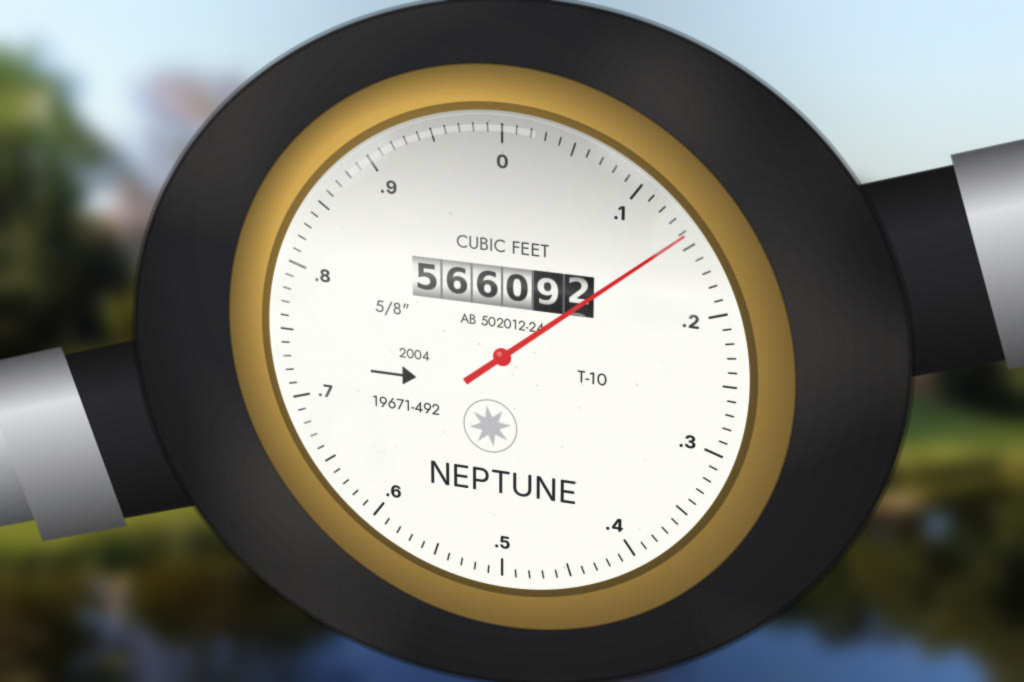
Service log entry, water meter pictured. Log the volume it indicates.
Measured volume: 566092.14 ft³
